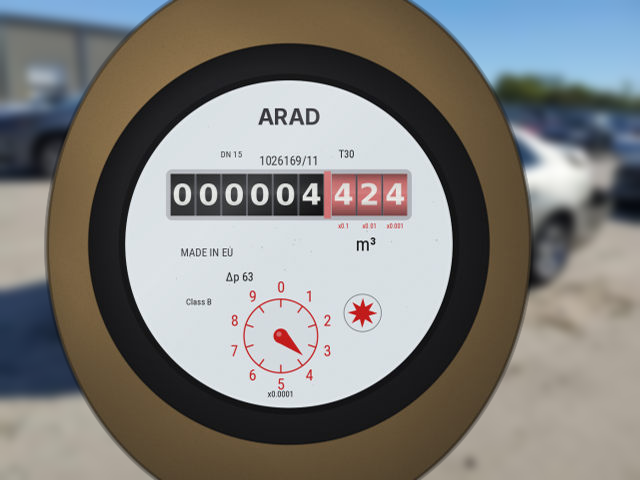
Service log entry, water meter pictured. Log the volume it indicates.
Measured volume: 4.4243 m³
